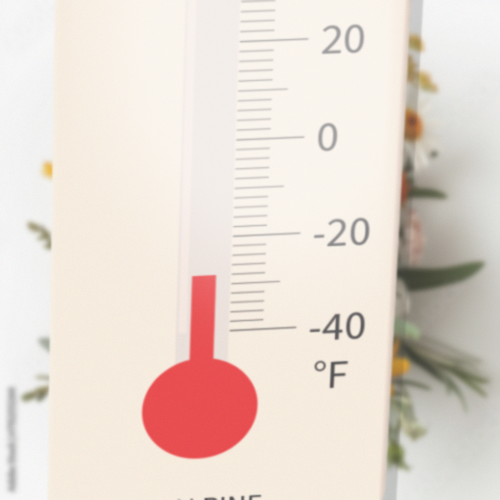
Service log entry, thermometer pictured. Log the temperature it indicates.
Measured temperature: -28 °F
